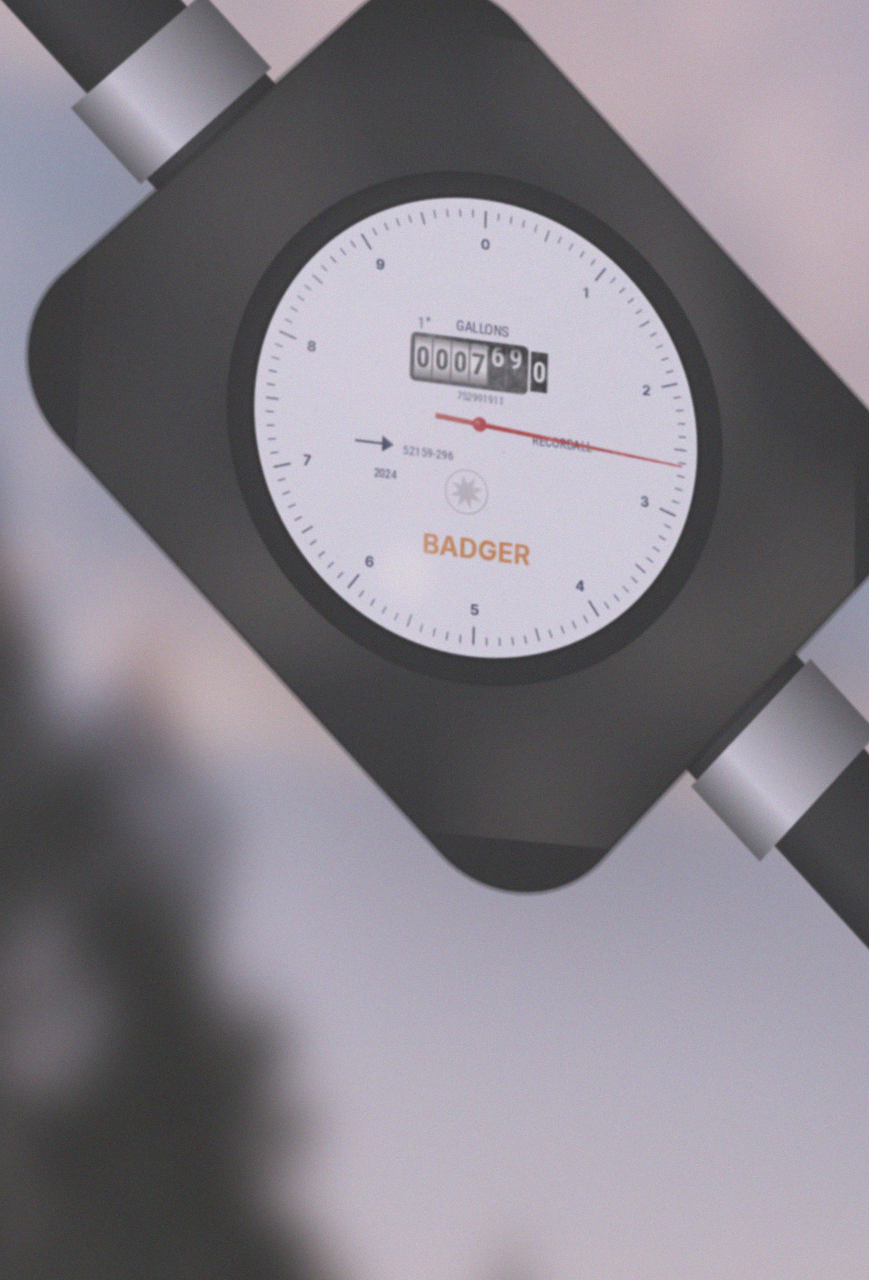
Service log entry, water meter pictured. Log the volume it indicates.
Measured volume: 7692.6 gal
